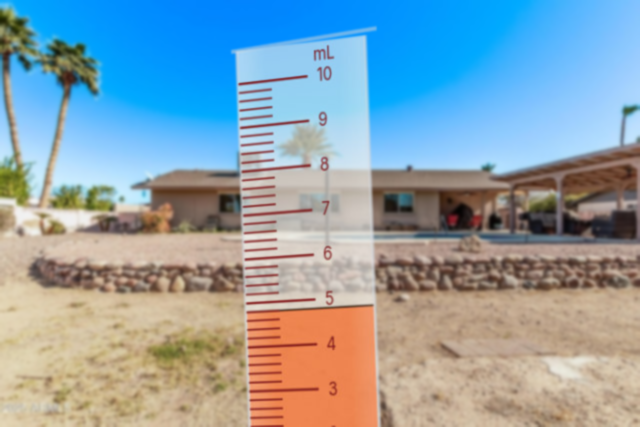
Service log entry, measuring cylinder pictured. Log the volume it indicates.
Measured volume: 4.8 mL
